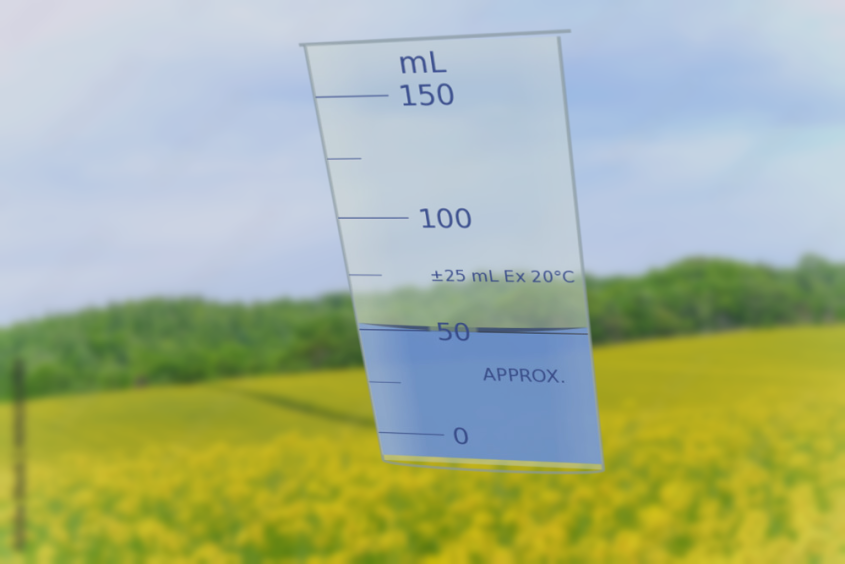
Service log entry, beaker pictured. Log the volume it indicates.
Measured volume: 50 mL
